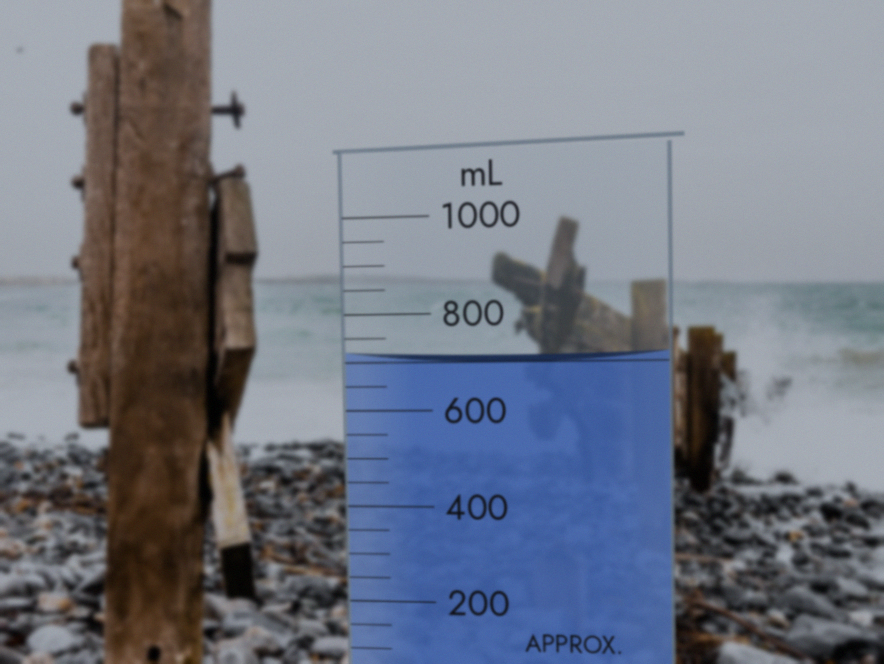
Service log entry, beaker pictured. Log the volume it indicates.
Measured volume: 700 mL
